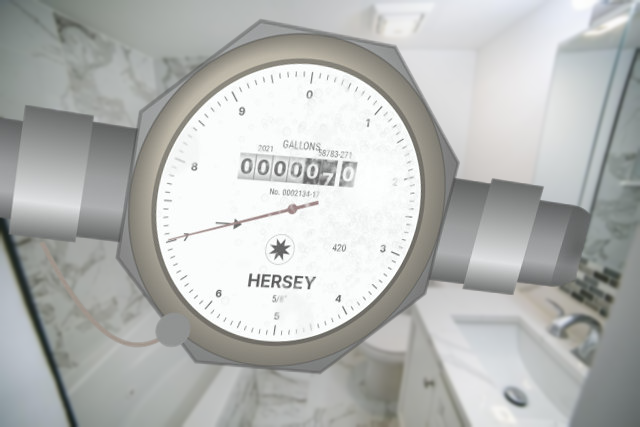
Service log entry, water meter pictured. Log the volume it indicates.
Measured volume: 67.0 gal
